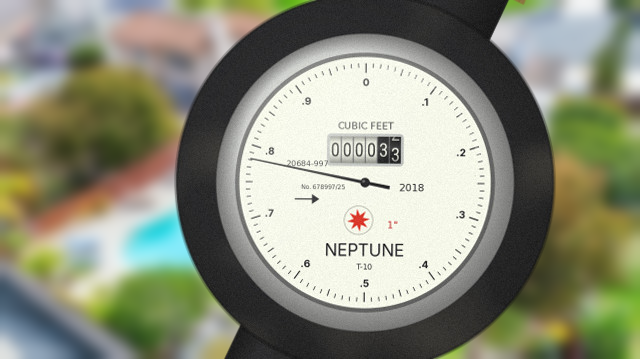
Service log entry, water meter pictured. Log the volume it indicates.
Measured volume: 32.78 ft³
